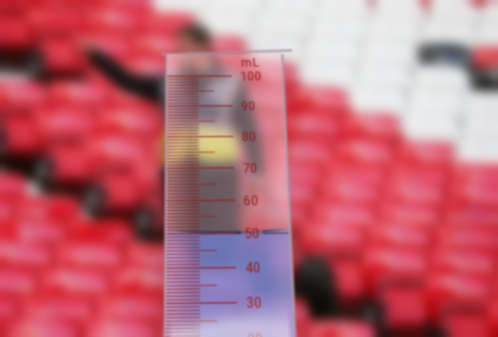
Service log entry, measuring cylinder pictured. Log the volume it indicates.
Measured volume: 50 mL
